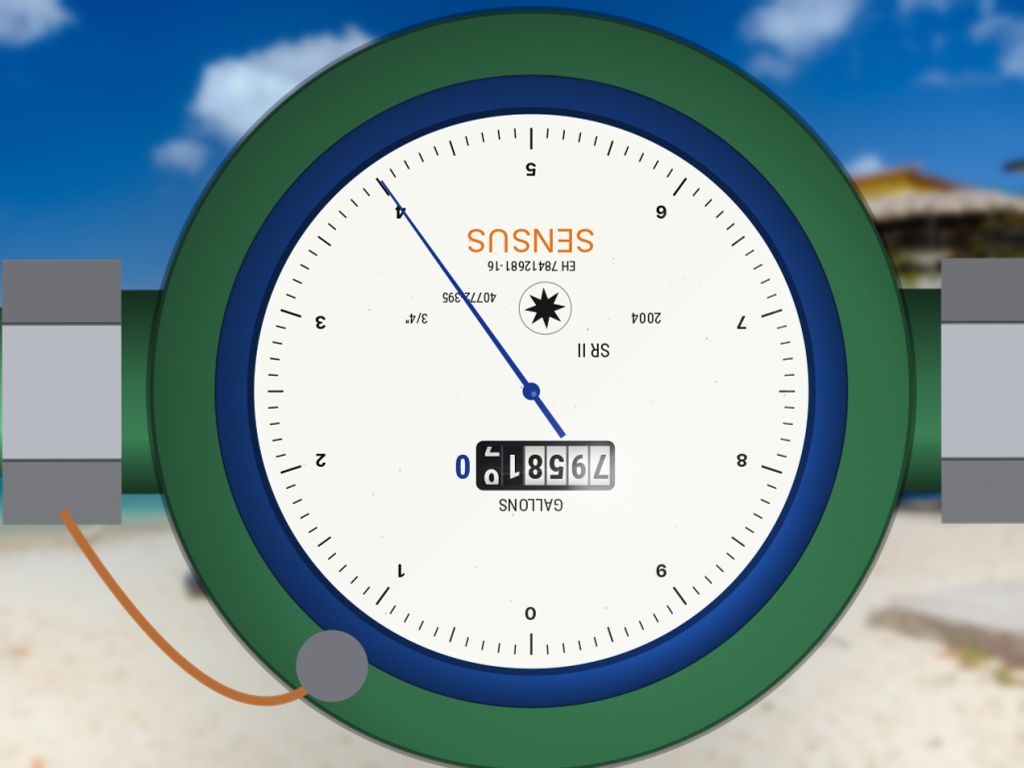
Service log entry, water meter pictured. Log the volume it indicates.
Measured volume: 7958164.0 gal
